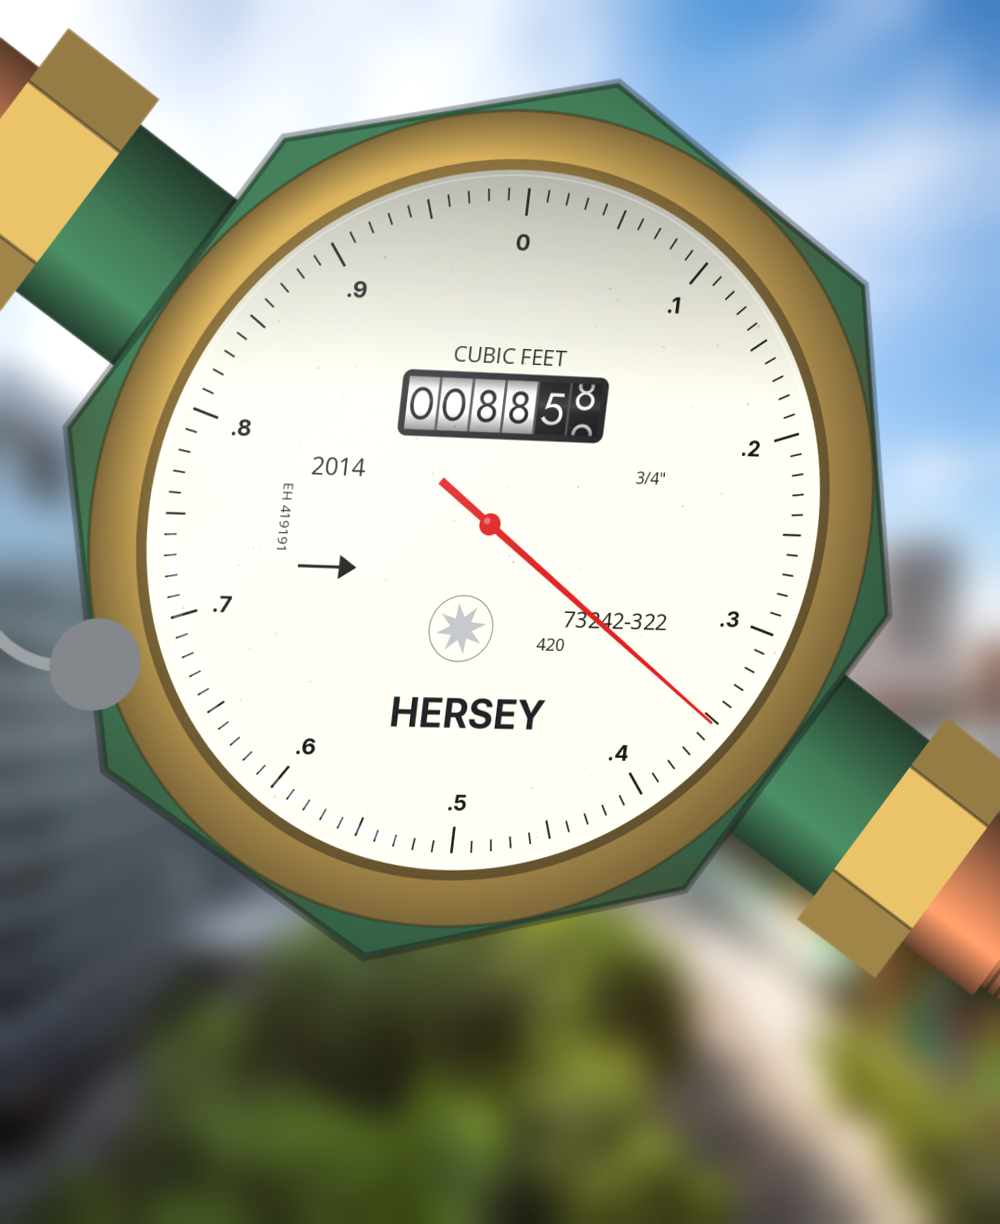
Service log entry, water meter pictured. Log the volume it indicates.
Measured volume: 8858.35 ft³
